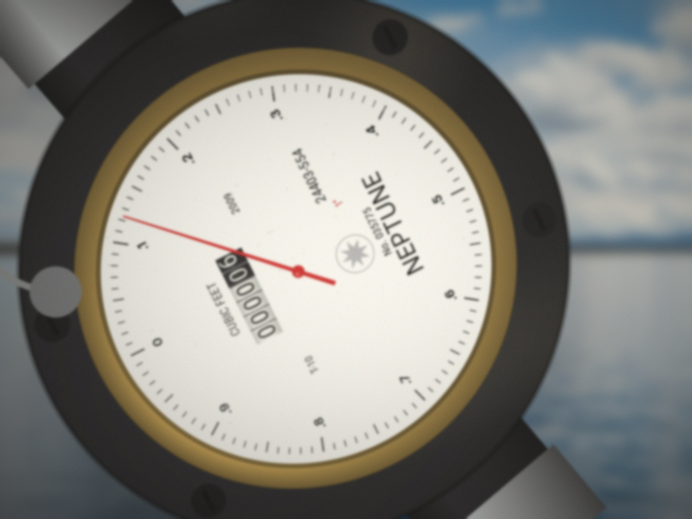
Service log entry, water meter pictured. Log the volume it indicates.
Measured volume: 6.12 ft³
